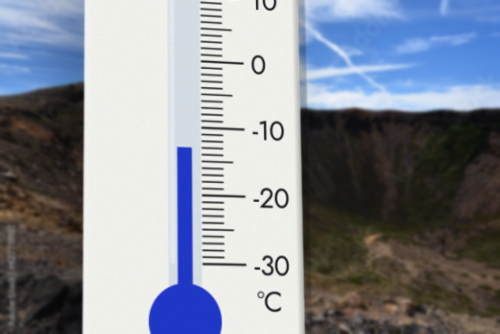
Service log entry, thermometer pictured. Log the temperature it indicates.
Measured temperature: -13 °C
